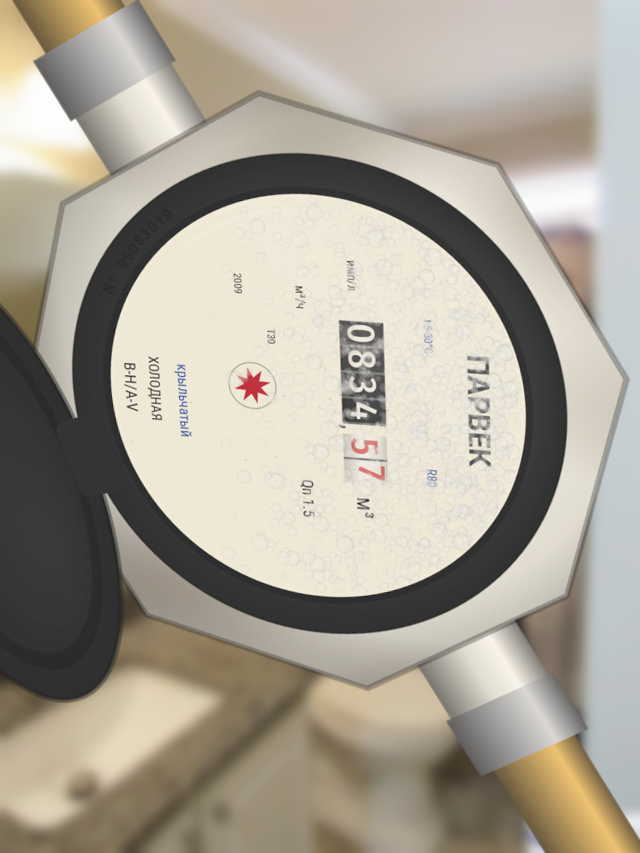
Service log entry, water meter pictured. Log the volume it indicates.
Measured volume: 834.57 m³
